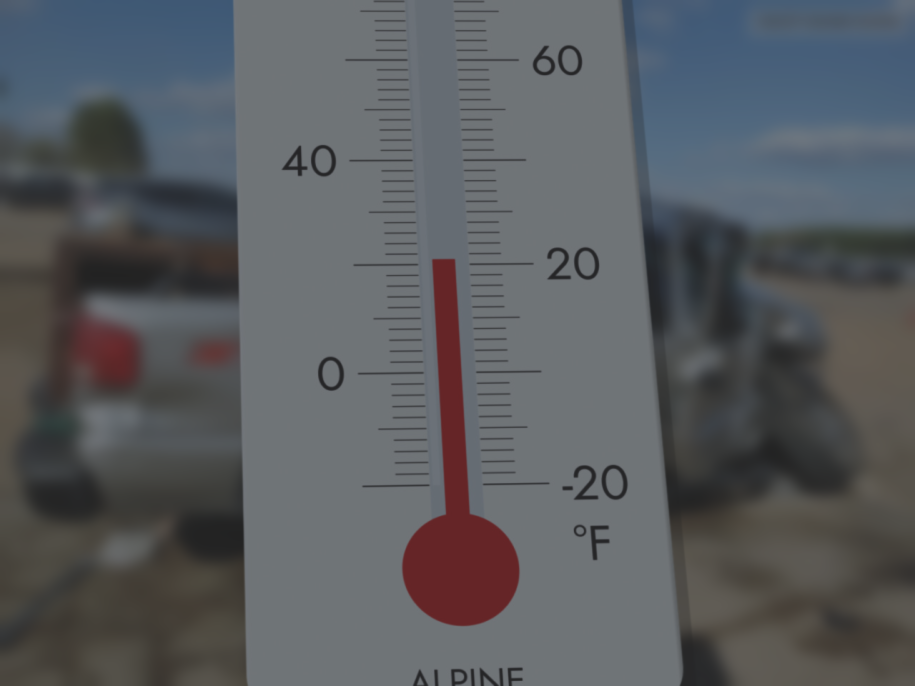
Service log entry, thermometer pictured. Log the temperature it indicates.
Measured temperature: 21 °F
